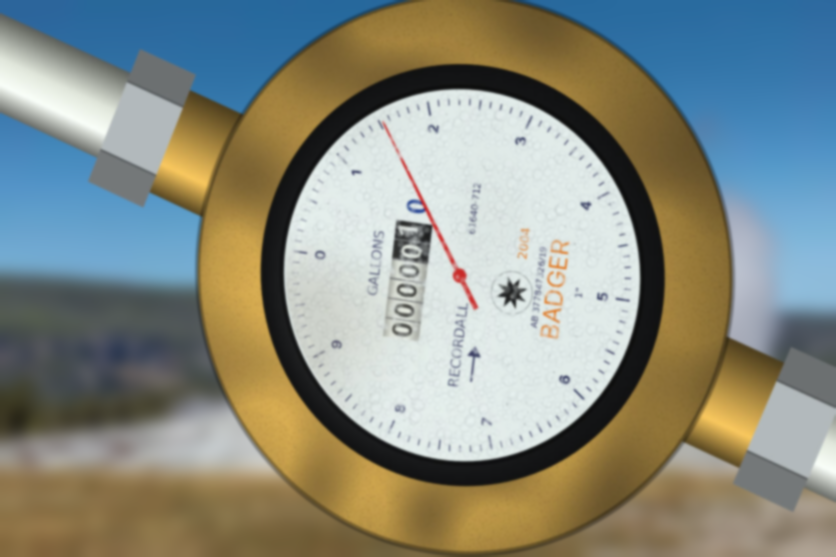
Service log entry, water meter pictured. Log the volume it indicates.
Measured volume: 11.5 gal
